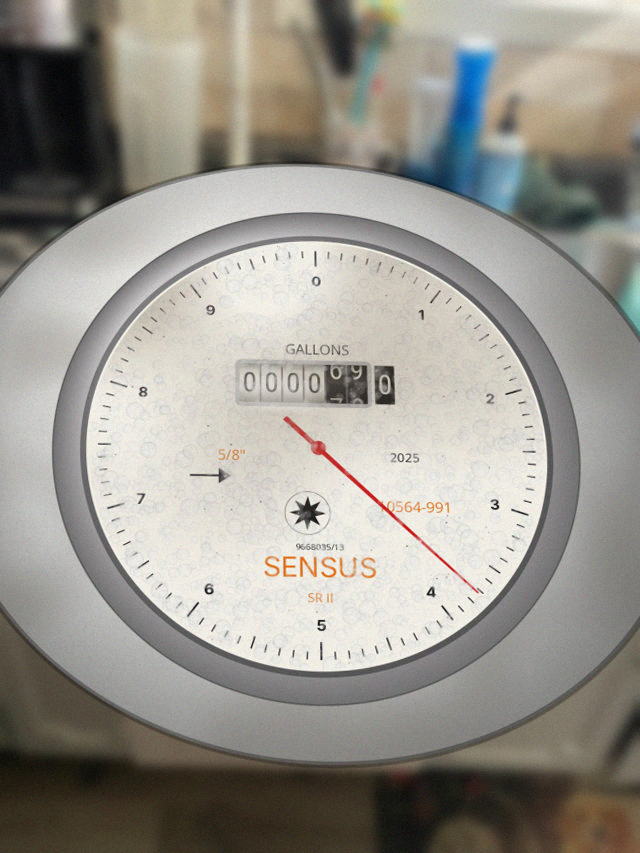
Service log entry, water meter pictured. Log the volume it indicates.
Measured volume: 693.7 gal
